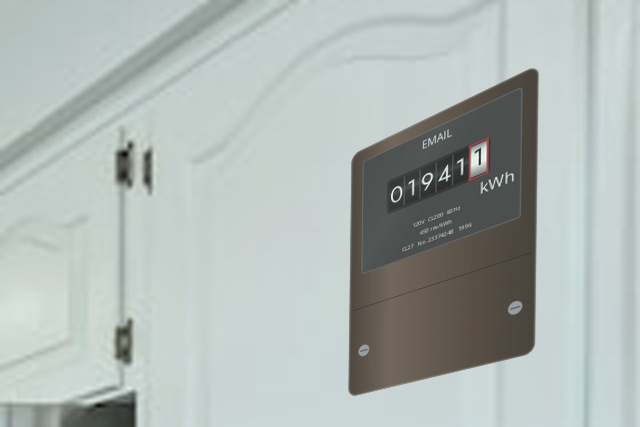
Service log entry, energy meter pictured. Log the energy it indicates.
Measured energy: 1941.1 kWh
